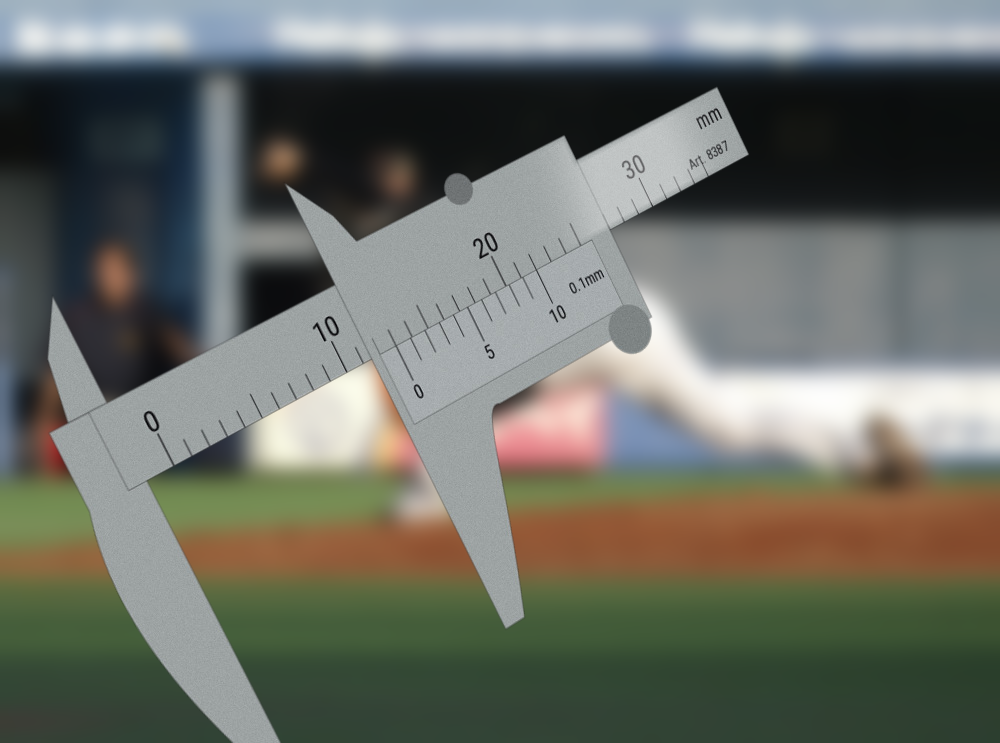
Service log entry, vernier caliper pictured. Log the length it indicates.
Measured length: 13.0 mm
